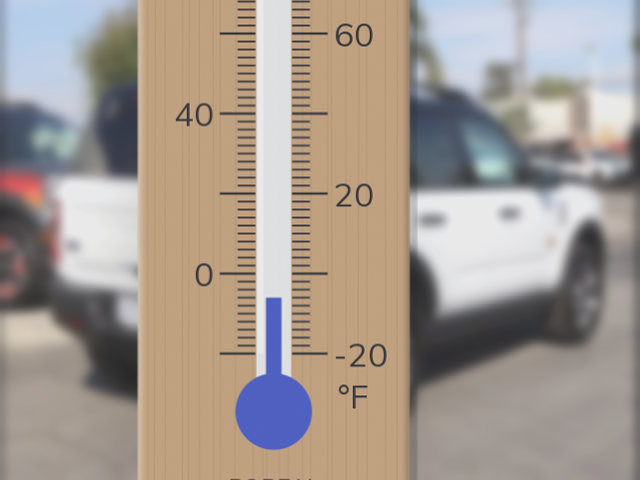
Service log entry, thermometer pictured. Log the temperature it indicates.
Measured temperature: -6 °F
